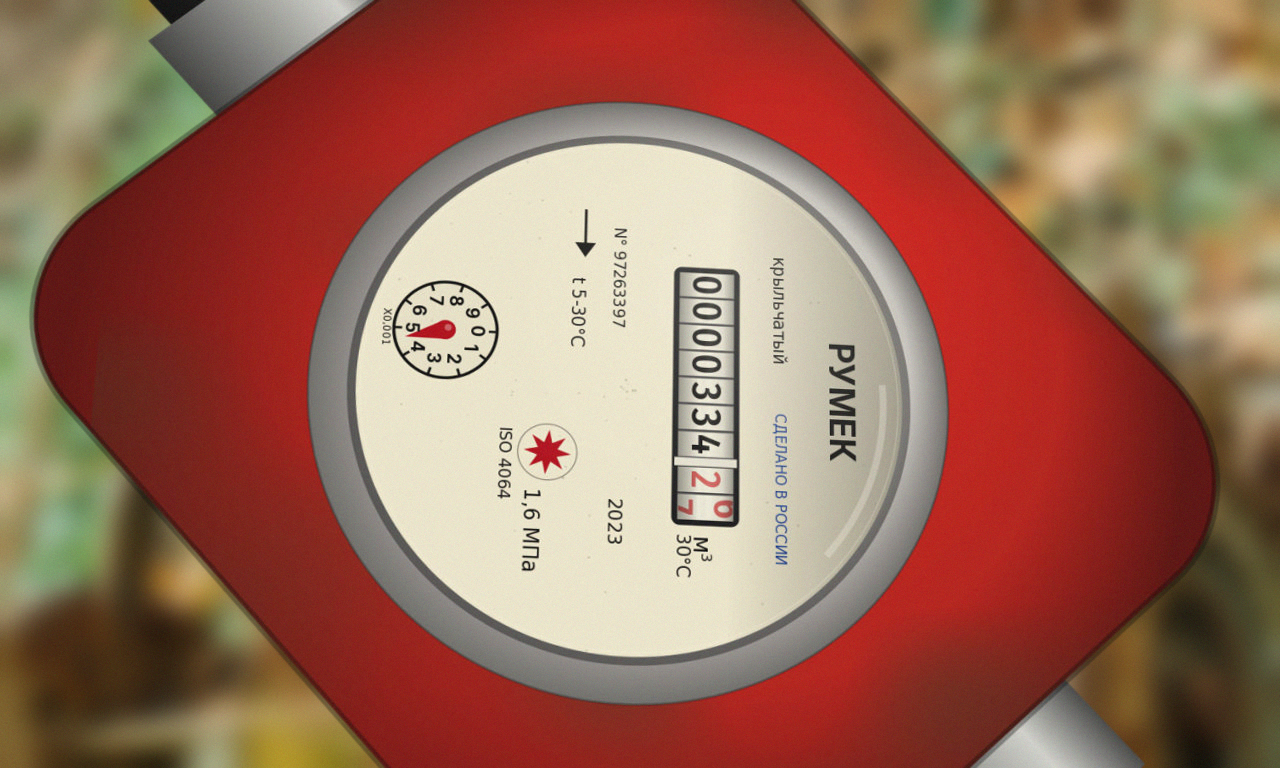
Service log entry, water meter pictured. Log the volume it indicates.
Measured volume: 334.264 m³
